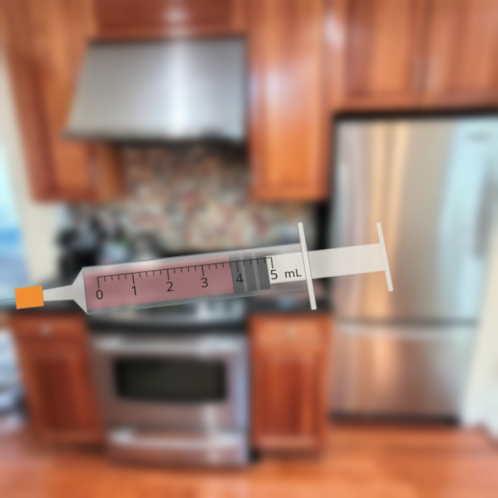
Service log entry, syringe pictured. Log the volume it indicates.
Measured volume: 3.8 mL
